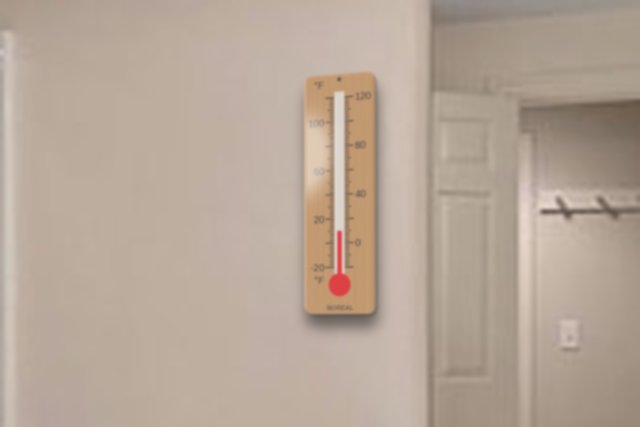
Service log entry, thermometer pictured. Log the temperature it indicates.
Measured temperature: 10 °F
